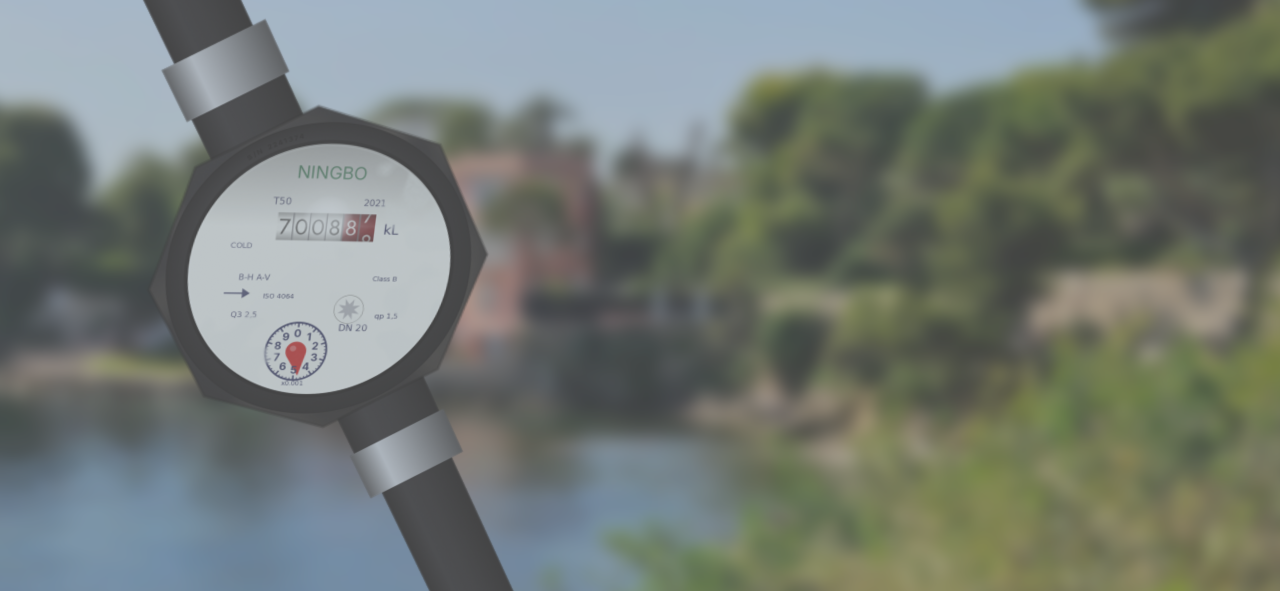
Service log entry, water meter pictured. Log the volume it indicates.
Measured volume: 7008.874 kL
